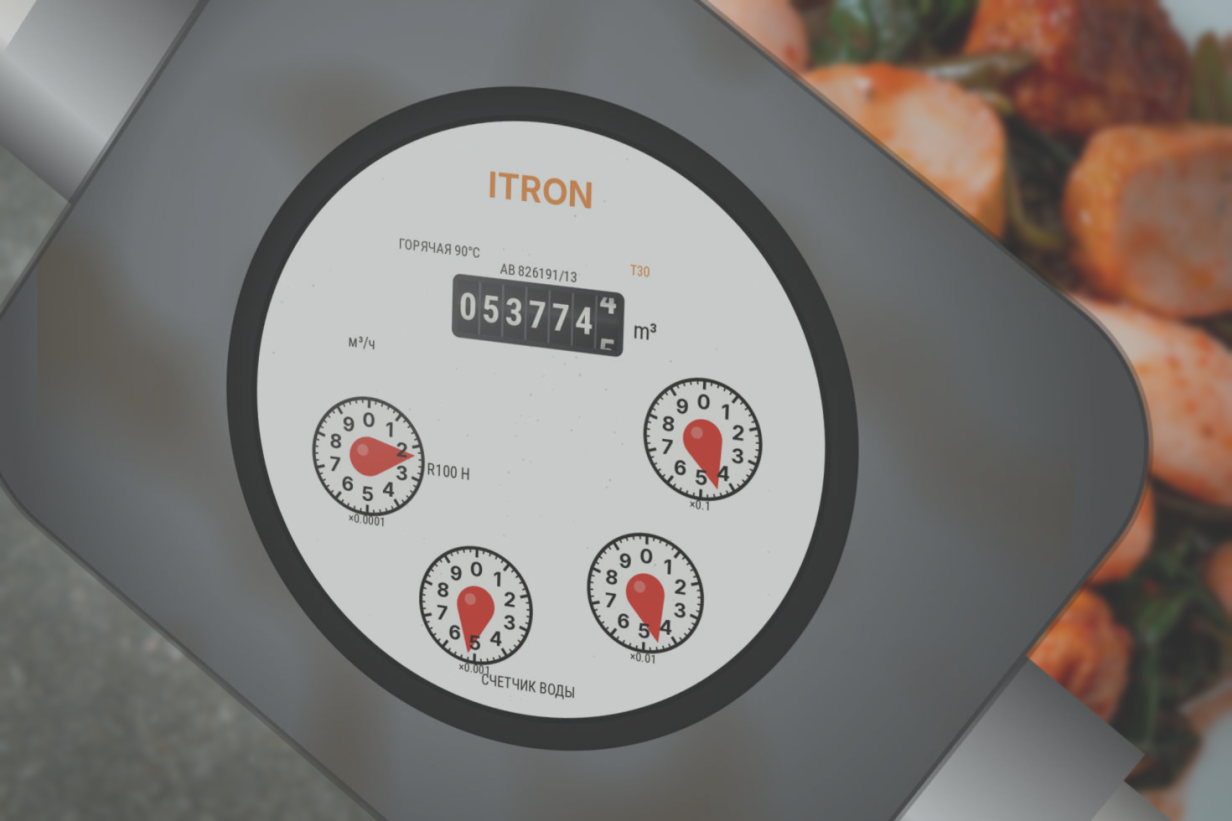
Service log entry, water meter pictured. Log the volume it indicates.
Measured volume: 537744.4452 m³
